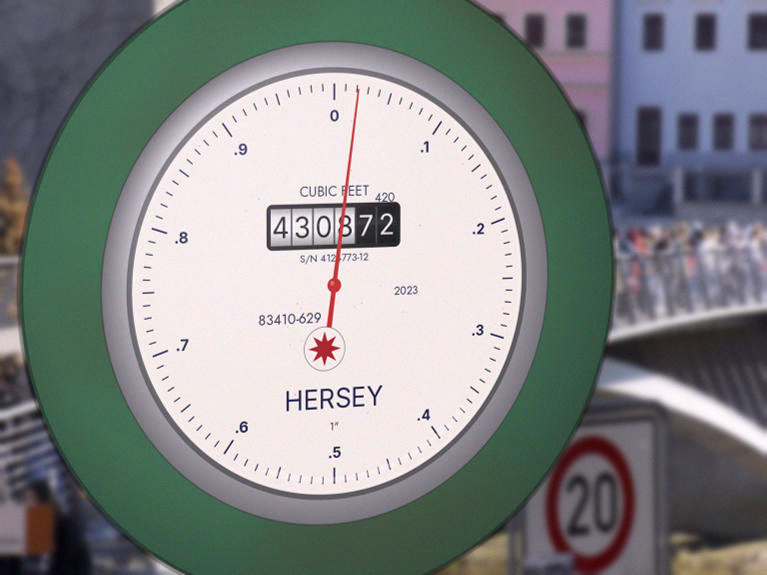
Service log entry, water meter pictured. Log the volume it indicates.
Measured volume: 430872.02 ft³
